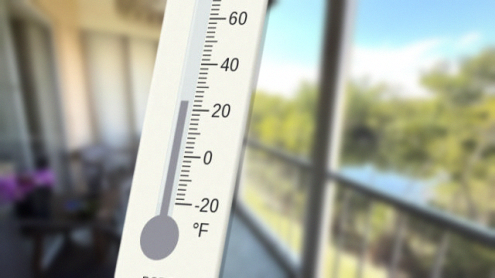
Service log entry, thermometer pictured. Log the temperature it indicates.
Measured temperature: 24 °F
